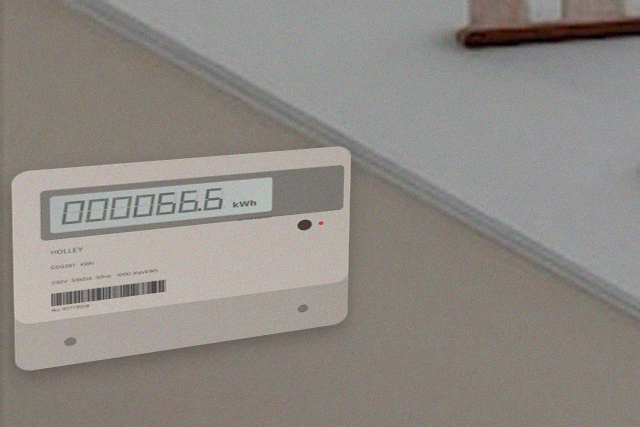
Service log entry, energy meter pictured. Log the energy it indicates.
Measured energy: 66.6 kWh
